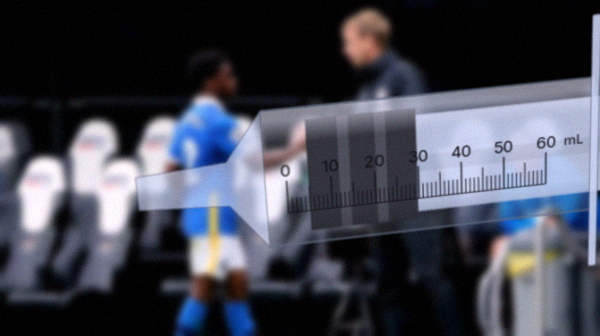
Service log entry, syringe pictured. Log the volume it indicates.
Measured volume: 5 mL
